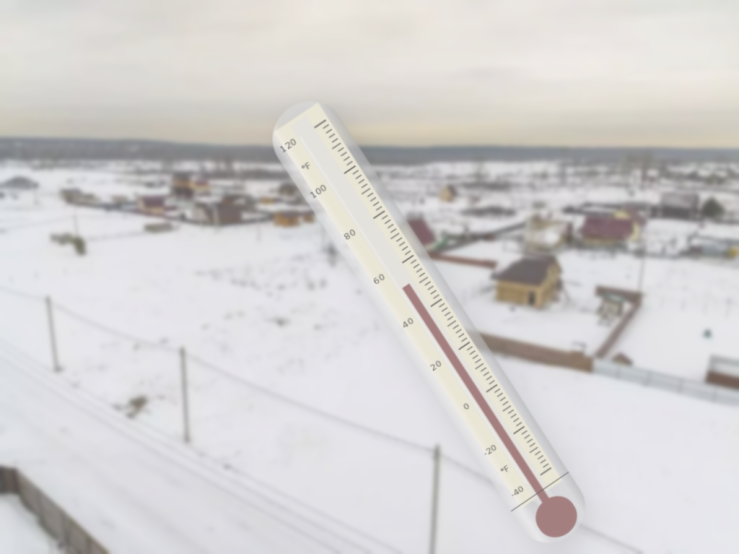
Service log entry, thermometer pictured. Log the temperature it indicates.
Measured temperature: 52 °F
